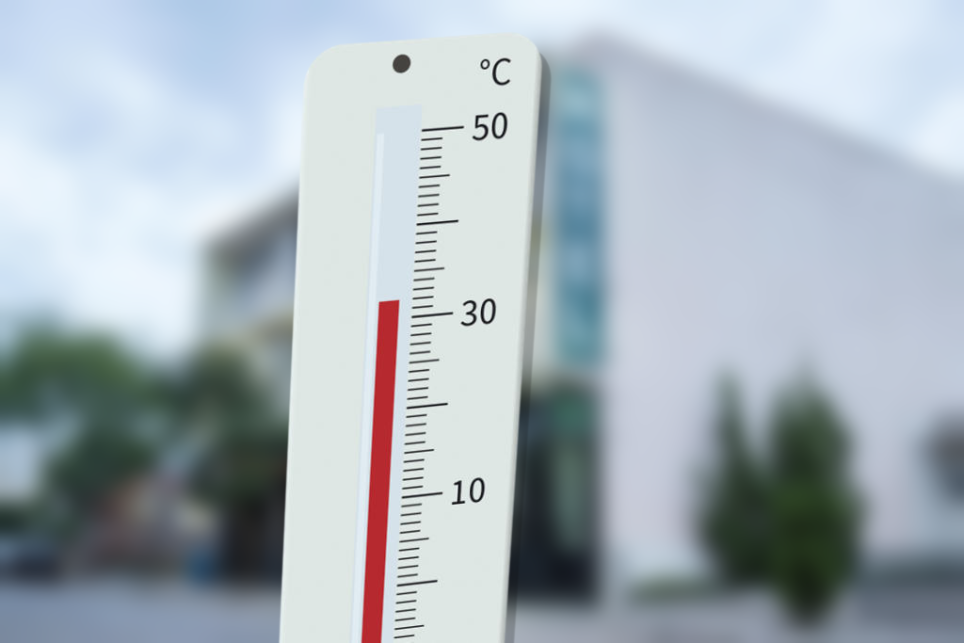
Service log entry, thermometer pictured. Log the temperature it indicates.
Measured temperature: 32 °C
